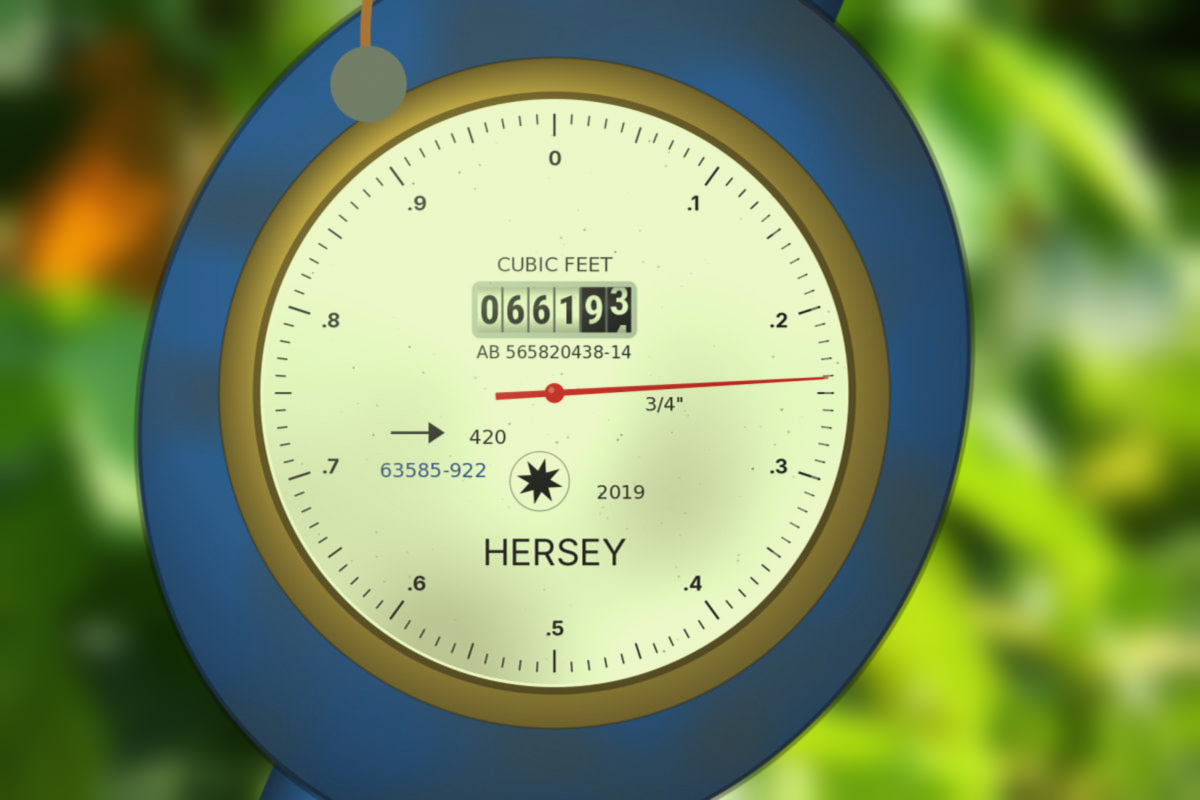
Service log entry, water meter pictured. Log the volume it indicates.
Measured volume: 66193.24 ft³
